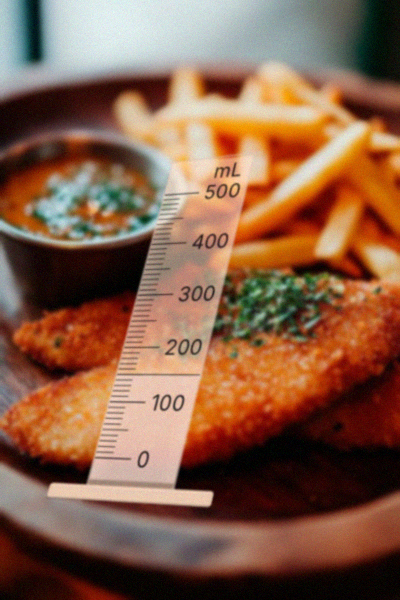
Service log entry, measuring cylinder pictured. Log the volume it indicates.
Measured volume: 150 mL
